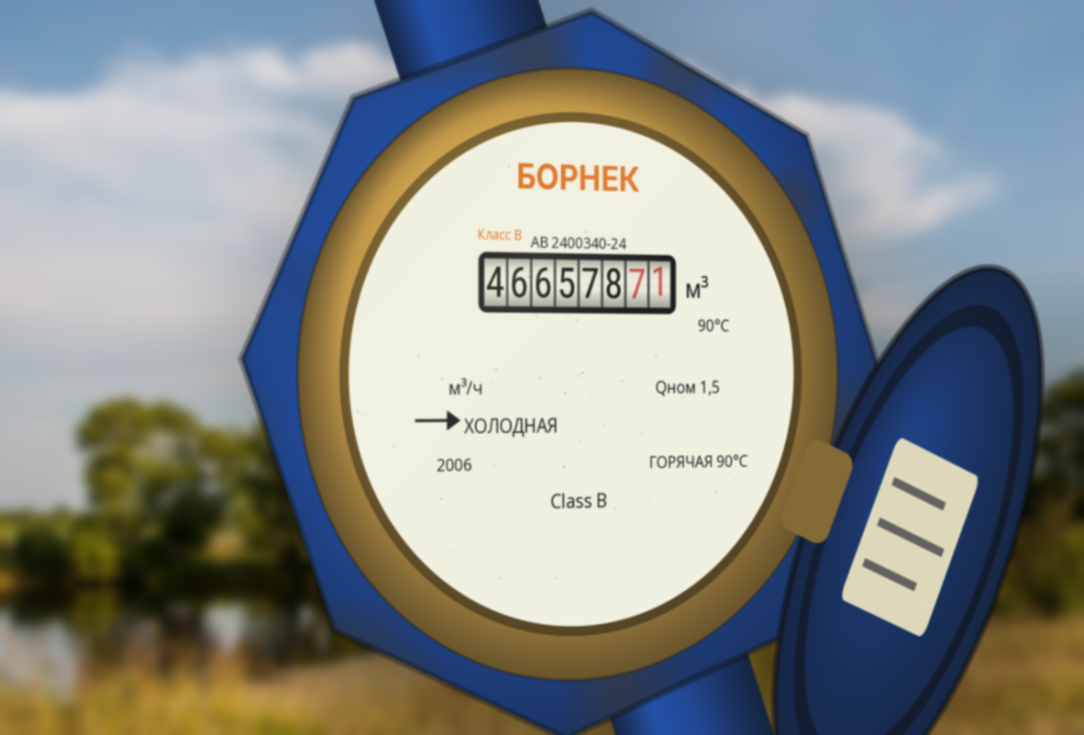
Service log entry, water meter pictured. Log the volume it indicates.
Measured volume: 466578.71 m³
